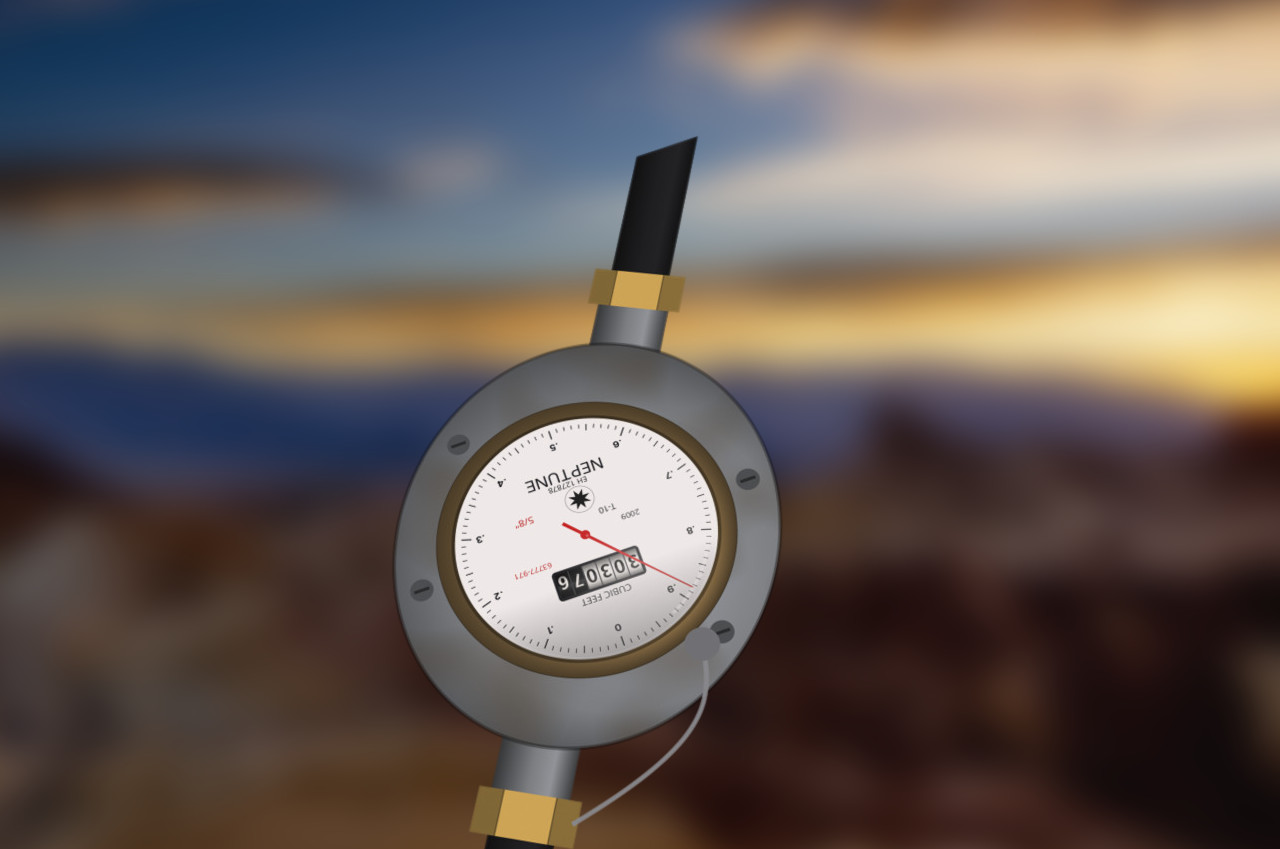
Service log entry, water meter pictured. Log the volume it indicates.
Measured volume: 303075.88 ft³
